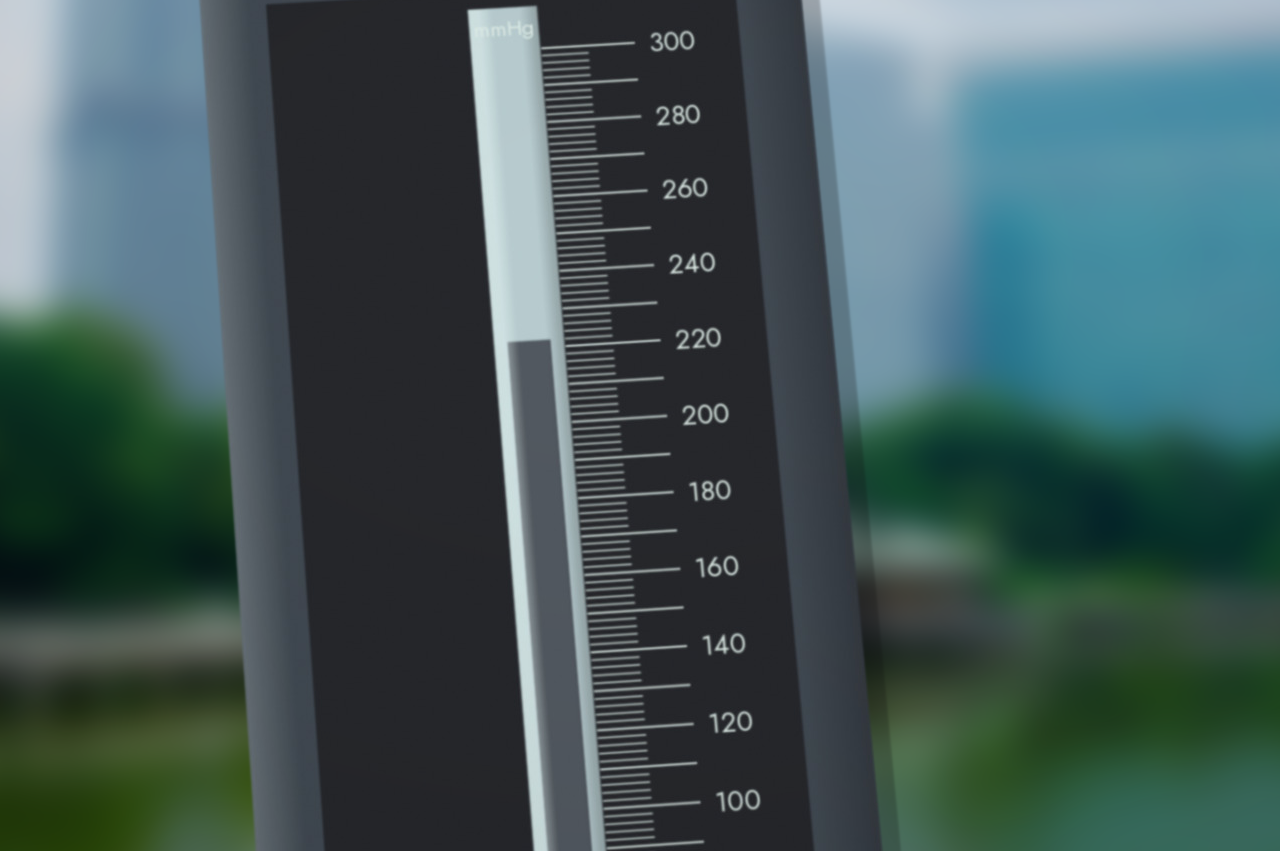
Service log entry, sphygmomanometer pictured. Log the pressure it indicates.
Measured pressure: 222 mmHg
